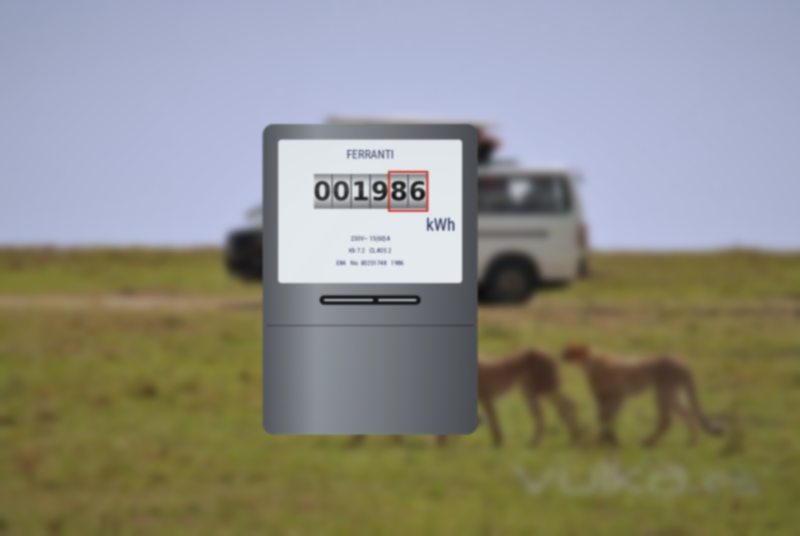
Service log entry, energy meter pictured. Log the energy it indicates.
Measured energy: 19.86 kWh
